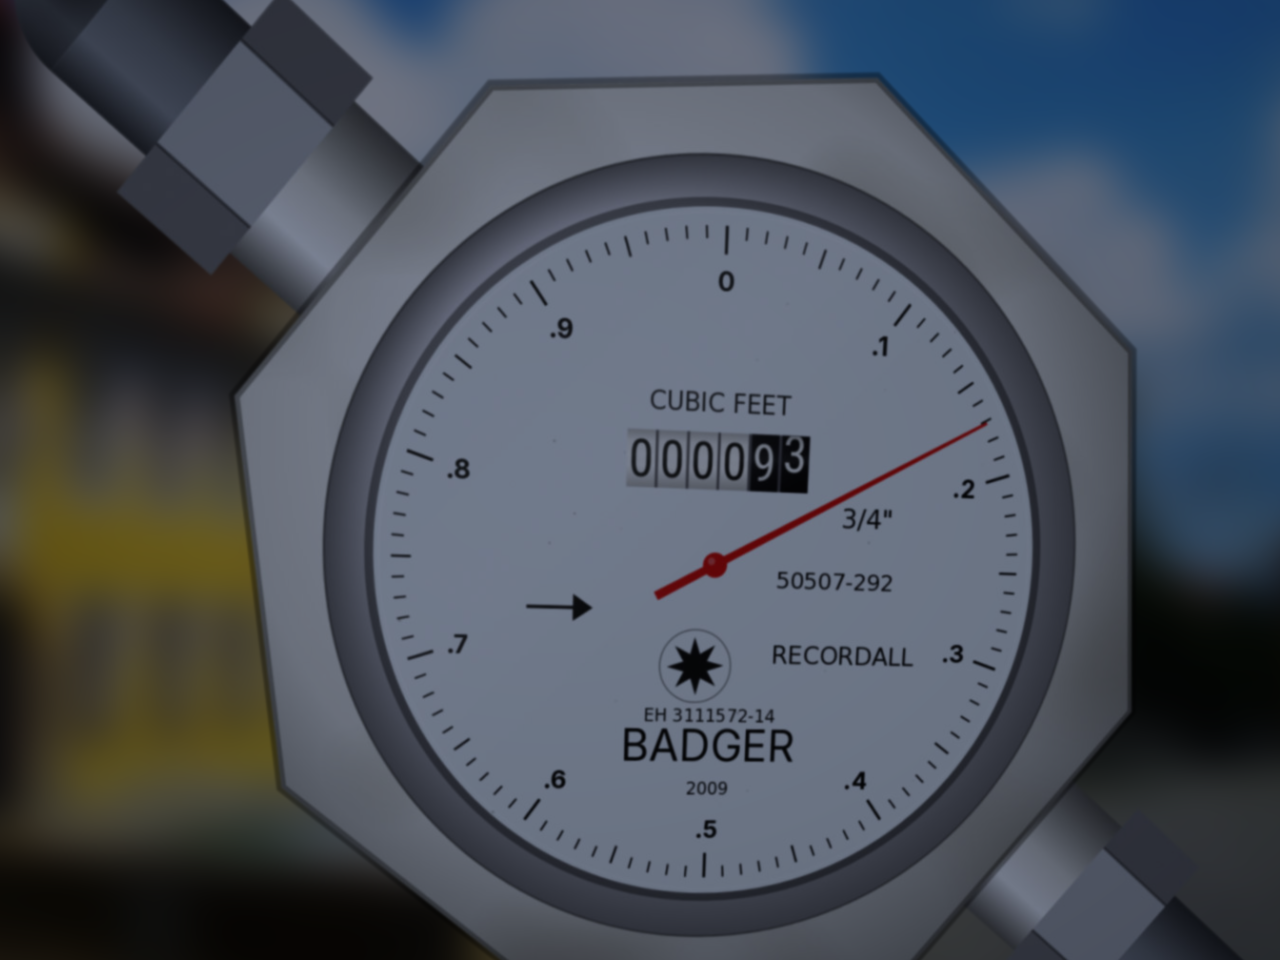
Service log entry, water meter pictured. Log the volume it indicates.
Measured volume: 93.17 ft³
